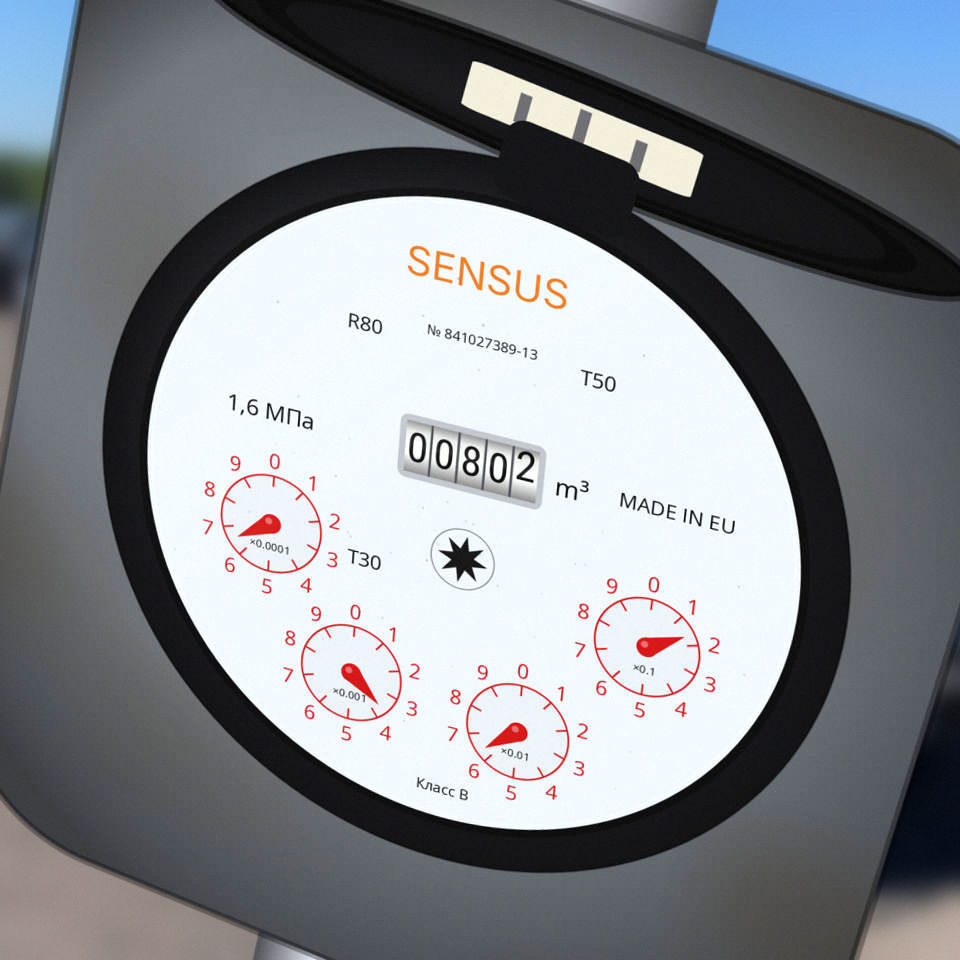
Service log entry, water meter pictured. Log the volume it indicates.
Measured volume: 802.1636 m³
